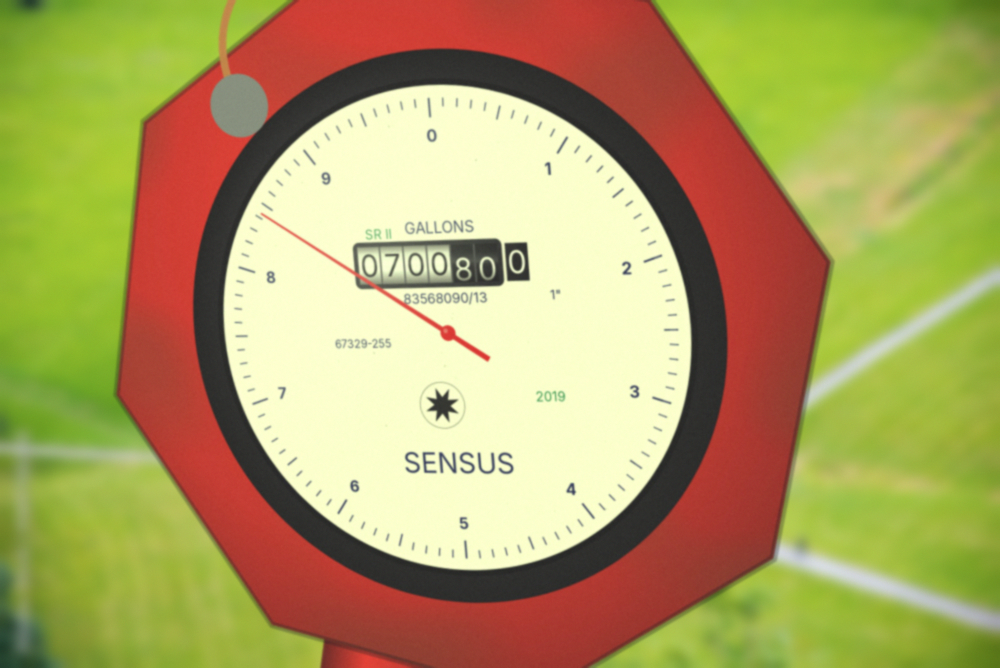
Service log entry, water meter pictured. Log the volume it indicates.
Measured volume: 700798.4 gal
